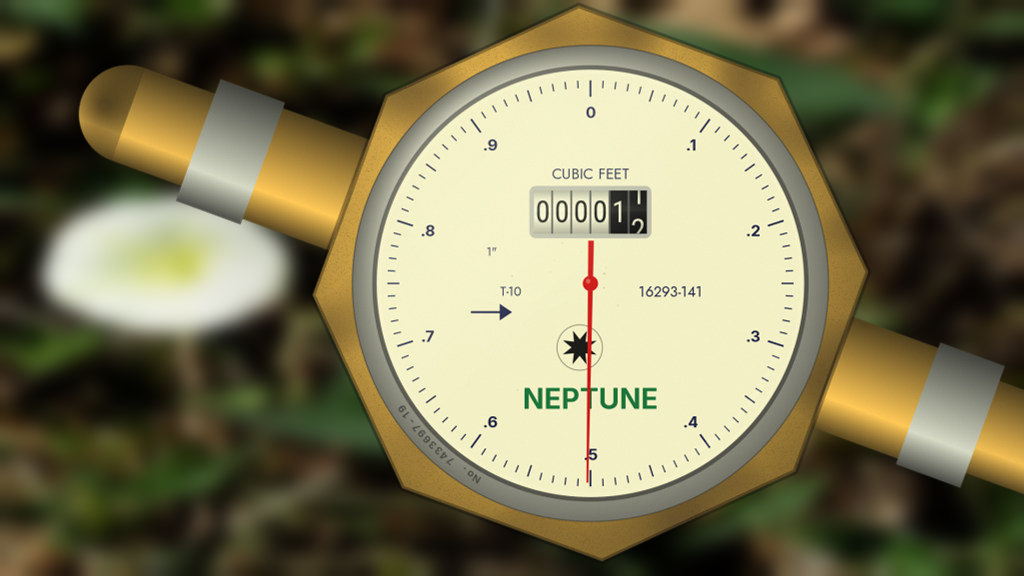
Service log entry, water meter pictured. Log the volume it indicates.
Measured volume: 11.50 ft³
